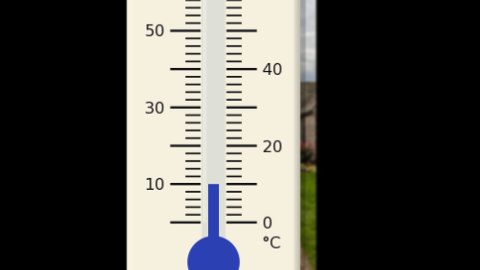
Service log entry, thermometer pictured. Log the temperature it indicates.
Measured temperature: 10 °C
